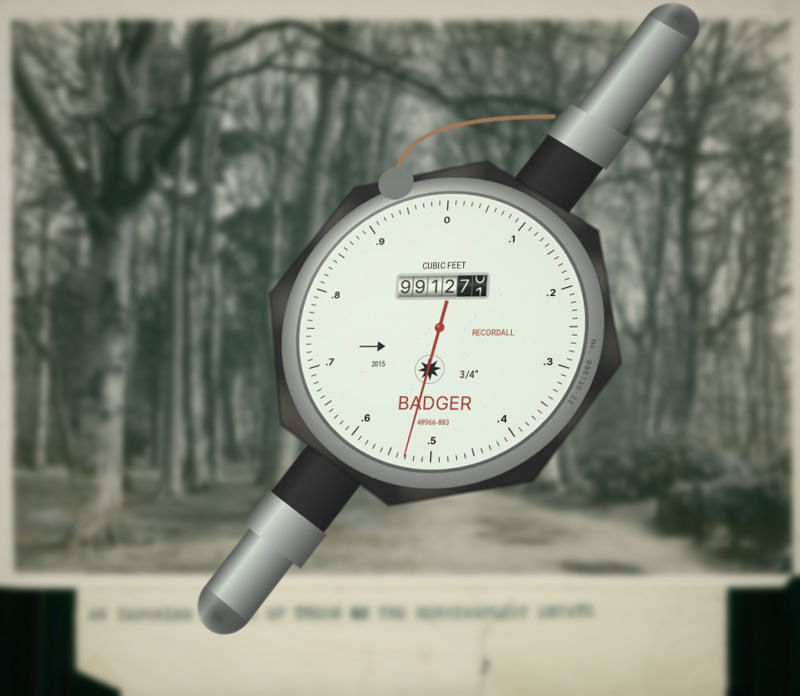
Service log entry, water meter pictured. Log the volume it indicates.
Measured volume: 991270.53 ft³
